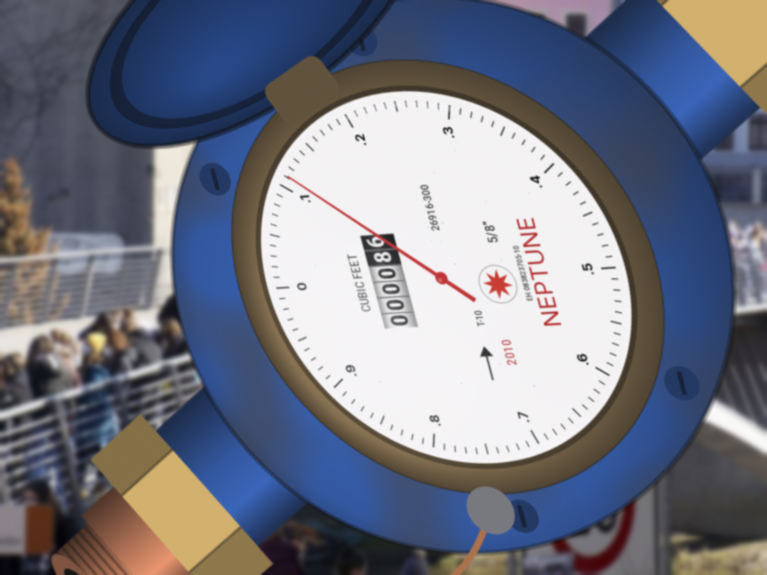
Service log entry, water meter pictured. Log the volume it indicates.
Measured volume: 86.11 ft³
